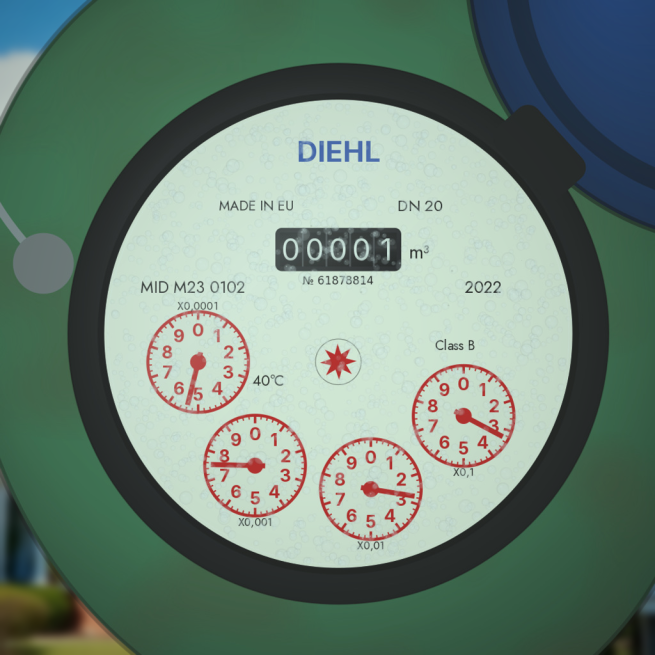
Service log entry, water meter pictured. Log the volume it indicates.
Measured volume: 1.3275 m³
